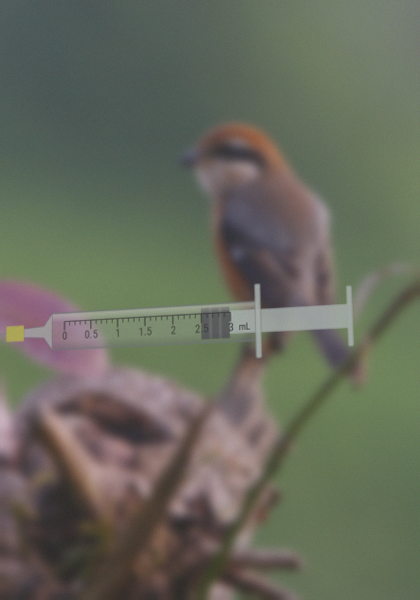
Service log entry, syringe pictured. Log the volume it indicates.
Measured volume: 2.5 mL
